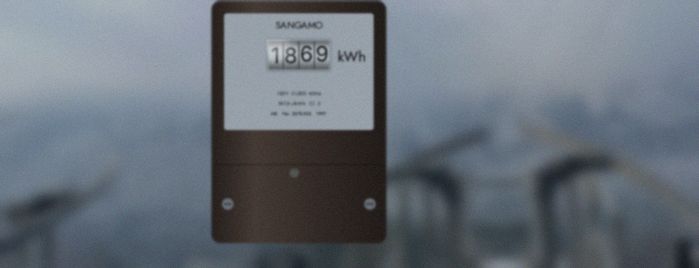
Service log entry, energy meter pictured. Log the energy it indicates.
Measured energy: 1869 kWh
